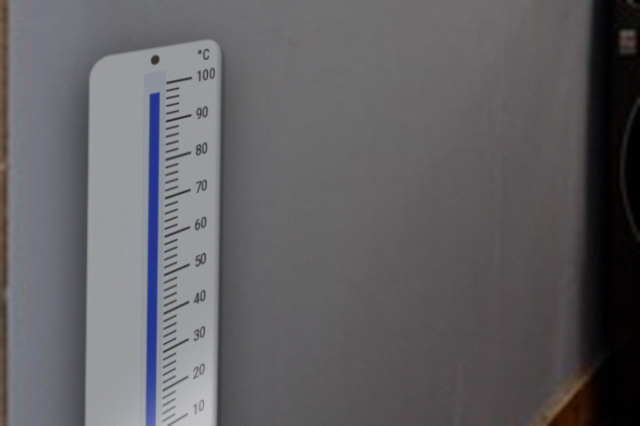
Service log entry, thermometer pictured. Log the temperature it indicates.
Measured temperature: 98 °C
